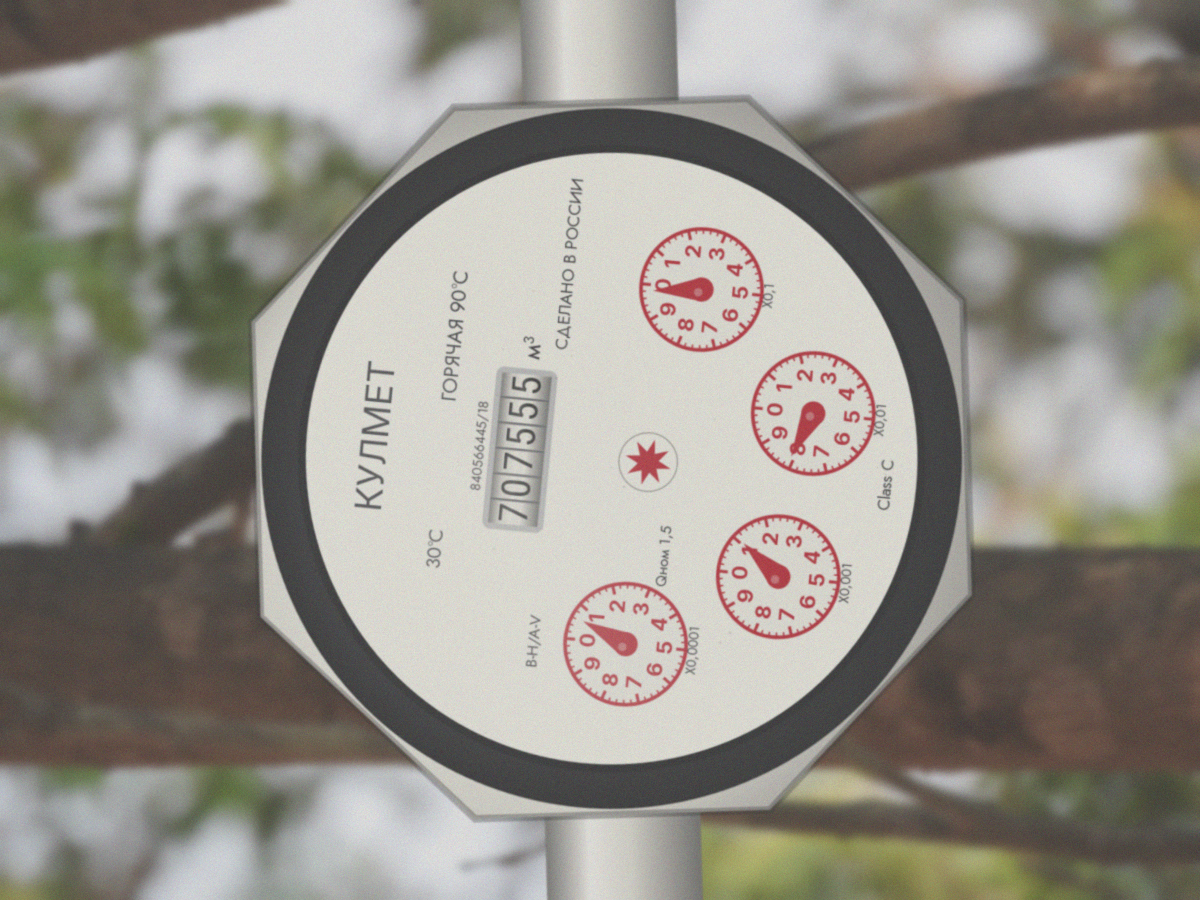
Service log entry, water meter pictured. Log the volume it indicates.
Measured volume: 707554.9810 m³
